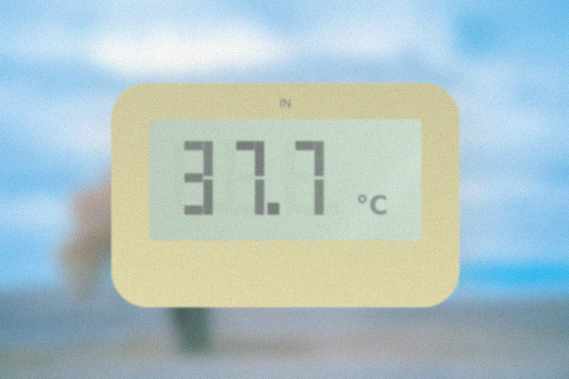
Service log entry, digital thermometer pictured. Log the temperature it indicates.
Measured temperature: 37.7 °C
